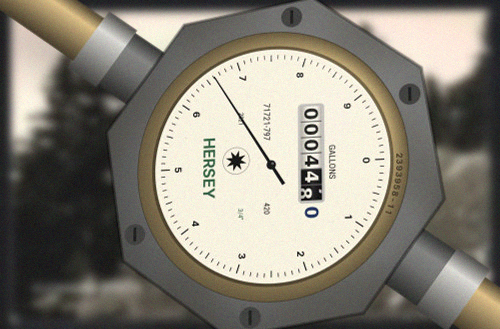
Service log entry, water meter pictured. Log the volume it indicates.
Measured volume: 4476.6 gal
